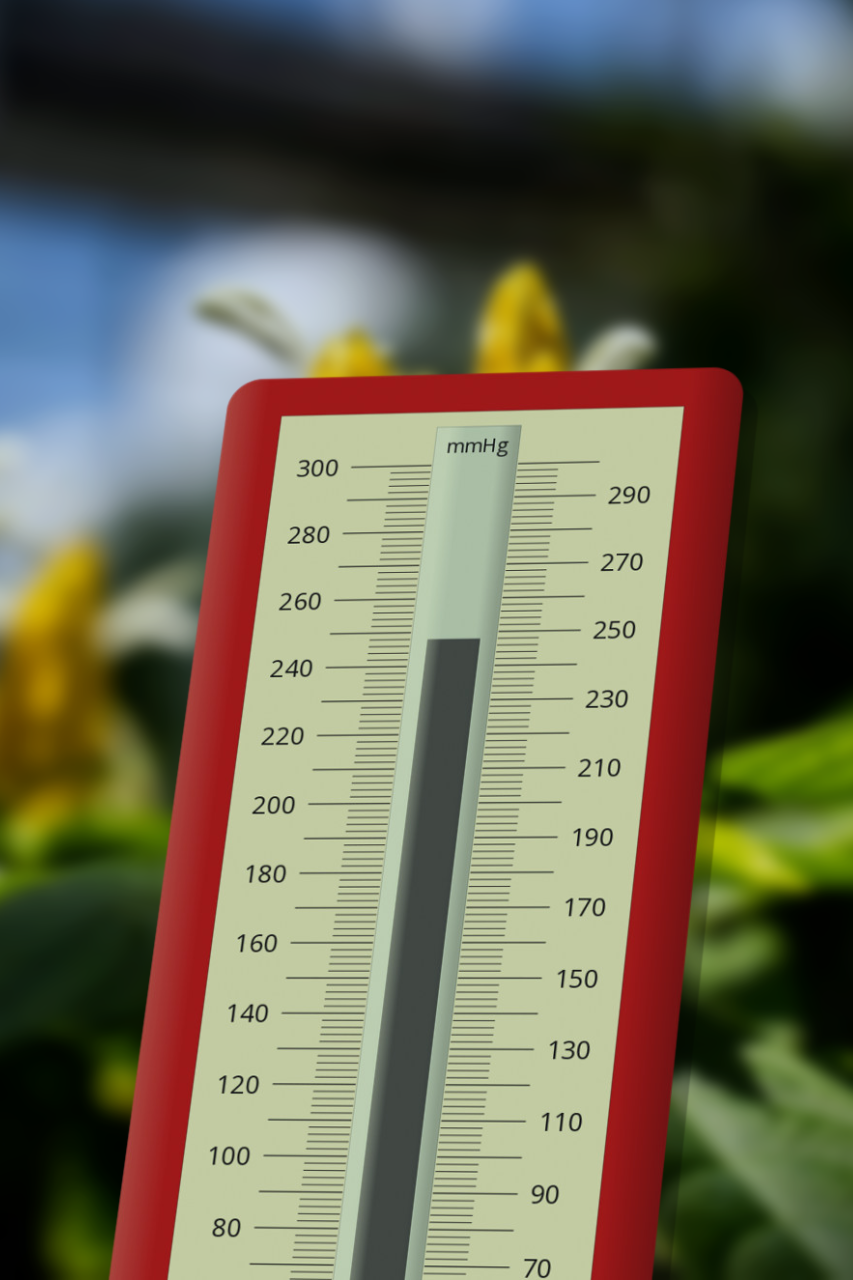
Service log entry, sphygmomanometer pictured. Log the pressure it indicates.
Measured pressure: 248 mmHg
